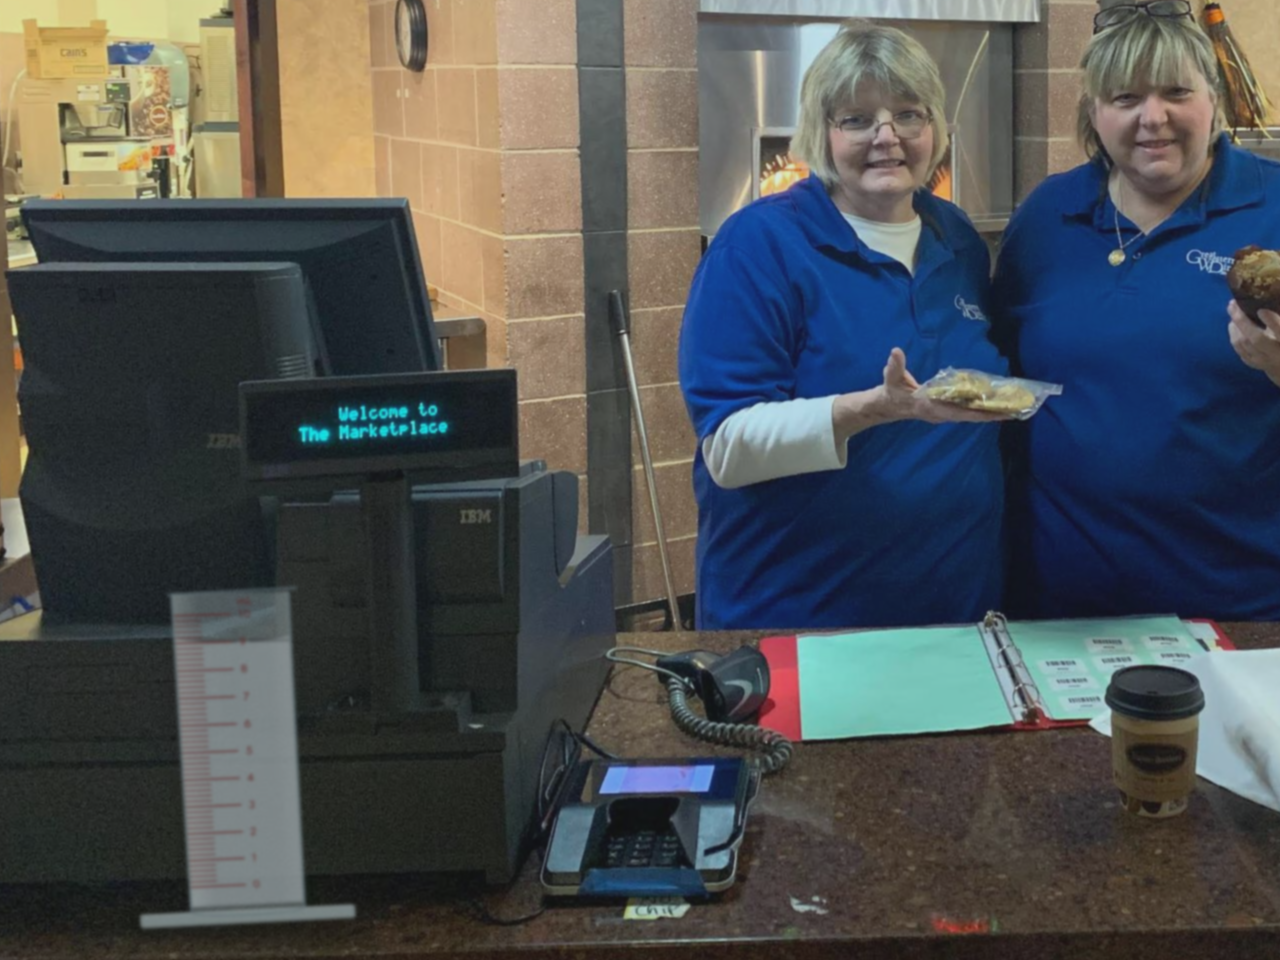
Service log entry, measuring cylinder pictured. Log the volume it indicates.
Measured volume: 9 mL
